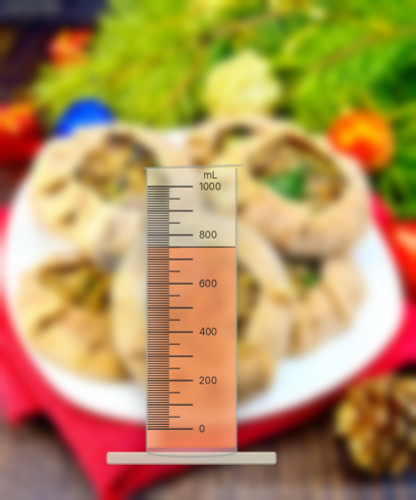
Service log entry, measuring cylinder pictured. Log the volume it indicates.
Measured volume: 750 mL
